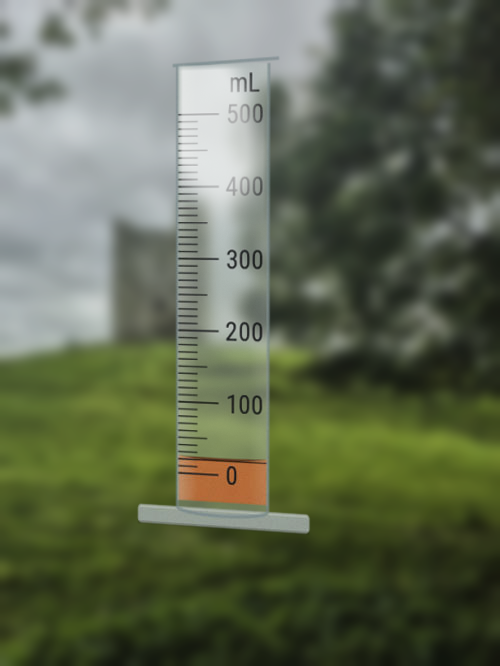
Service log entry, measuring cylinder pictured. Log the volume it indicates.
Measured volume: 20 mL
